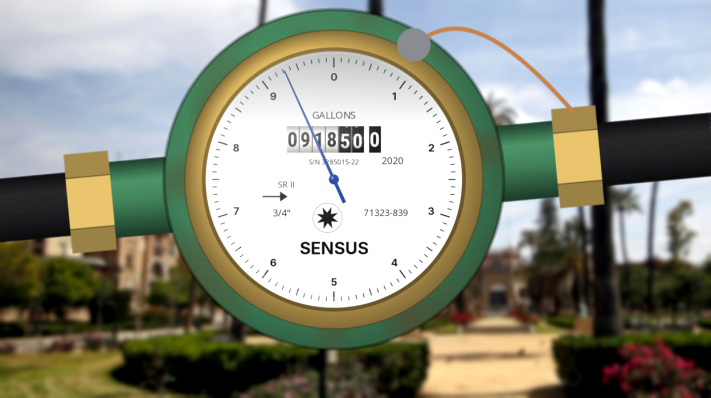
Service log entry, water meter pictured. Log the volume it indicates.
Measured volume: 918499.3 gal
